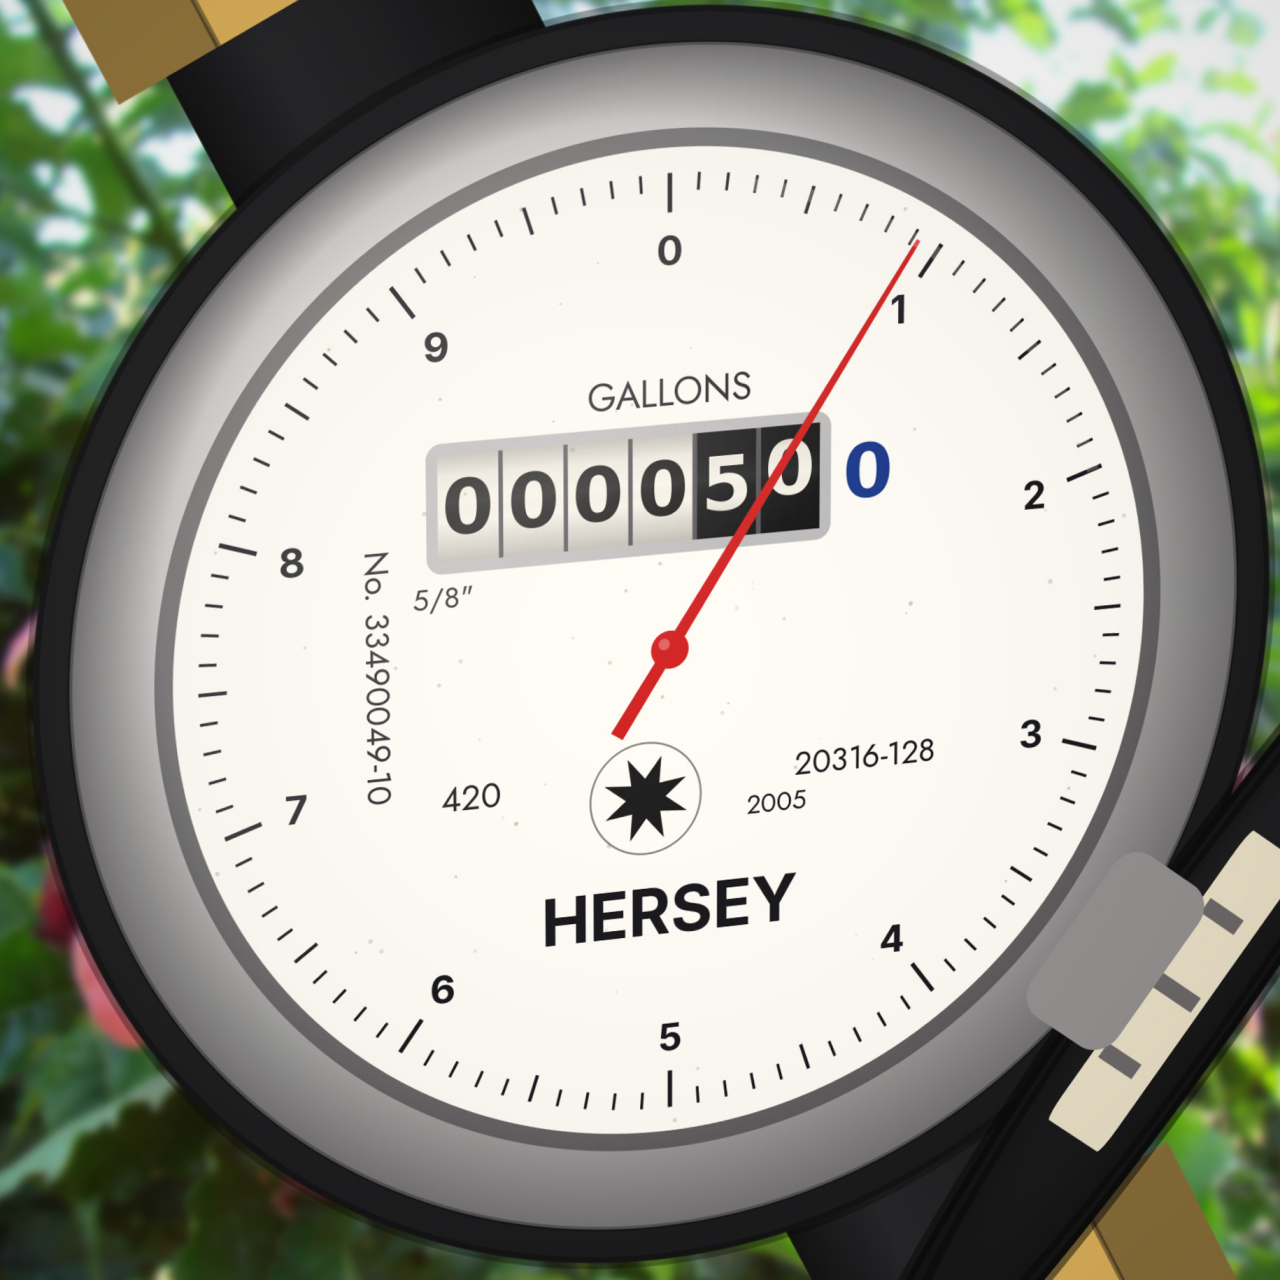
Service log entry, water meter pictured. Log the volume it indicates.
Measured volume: 500.9 gal
